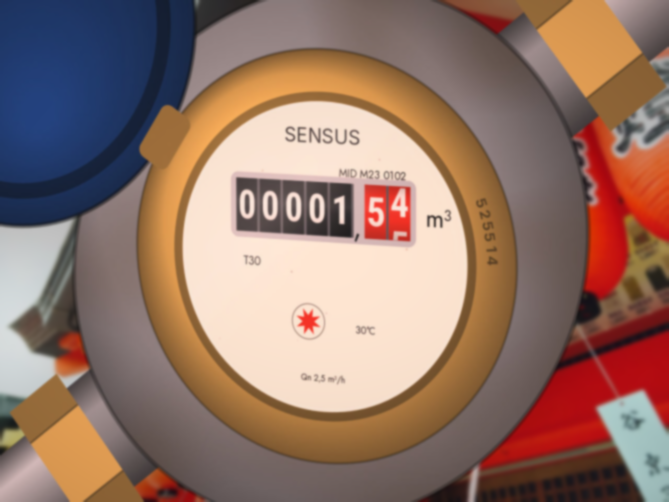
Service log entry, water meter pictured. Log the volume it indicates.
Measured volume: 1.54 m³
